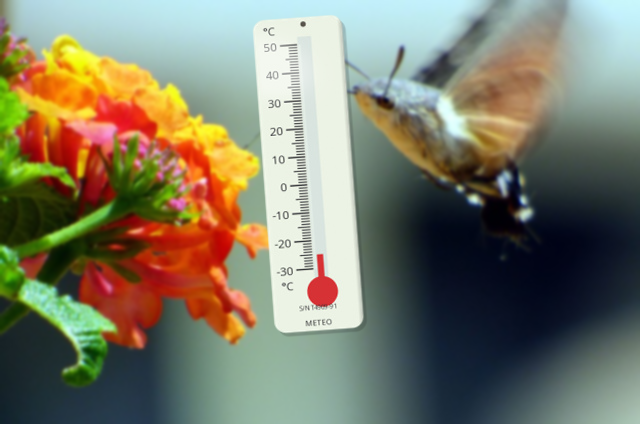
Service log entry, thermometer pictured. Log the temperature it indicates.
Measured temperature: -25 °C
